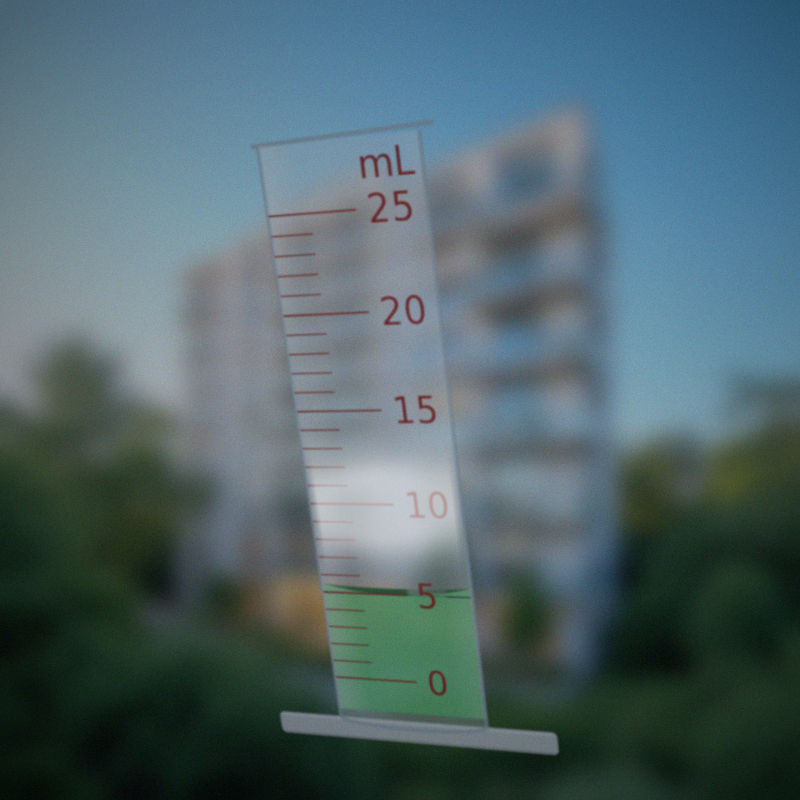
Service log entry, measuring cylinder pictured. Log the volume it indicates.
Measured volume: 5 mL
